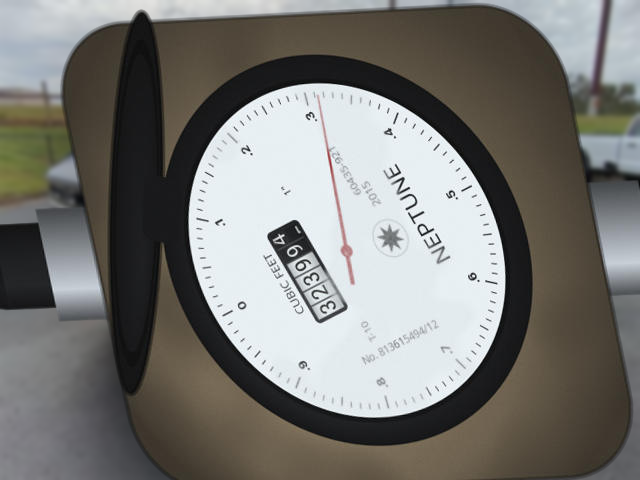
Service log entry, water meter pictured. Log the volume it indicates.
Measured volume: 323994.31 ft³
